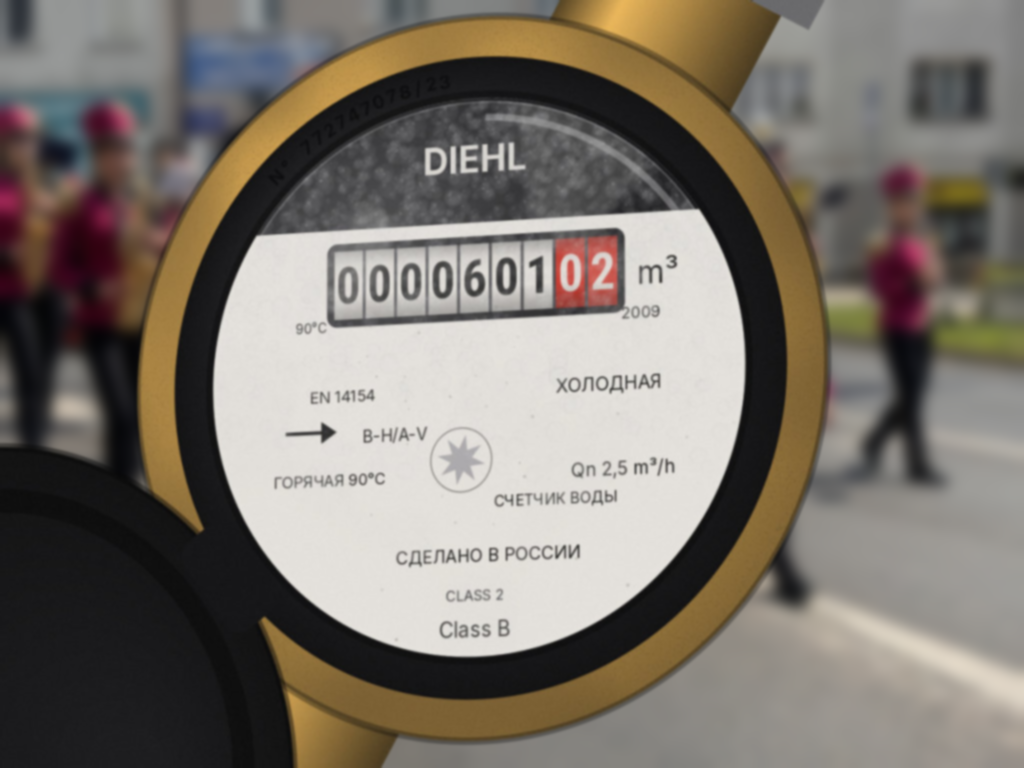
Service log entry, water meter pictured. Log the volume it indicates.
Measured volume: 601.02 m³
